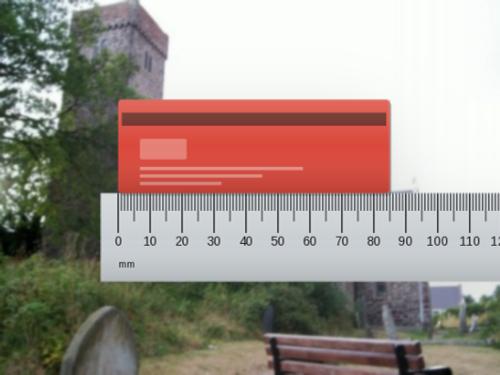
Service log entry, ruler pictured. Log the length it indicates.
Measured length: 85 mm
